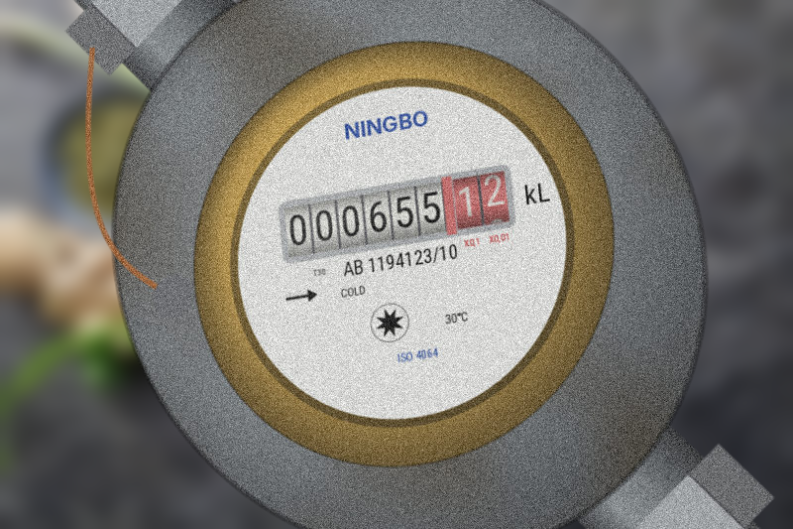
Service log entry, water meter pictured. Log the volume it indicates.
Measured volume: 655.12 kL
